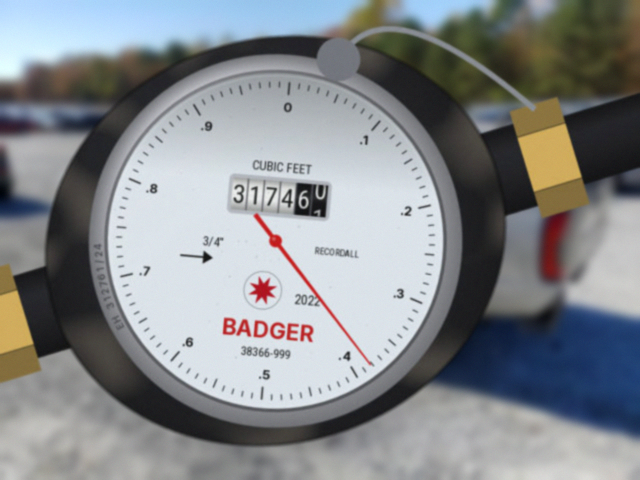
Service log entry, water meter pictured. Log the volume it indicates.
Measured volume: 317460.38 ft³
